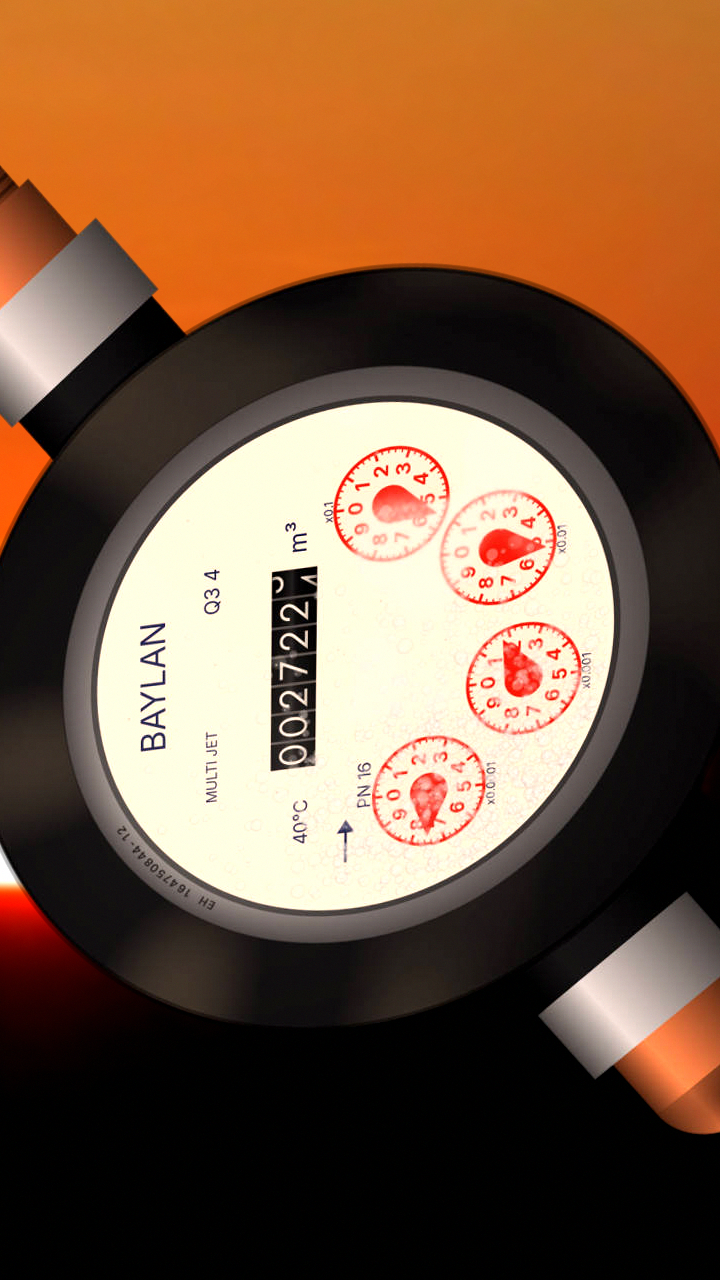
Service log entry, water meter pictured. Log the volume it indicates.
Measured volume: 27223.5517 m³
